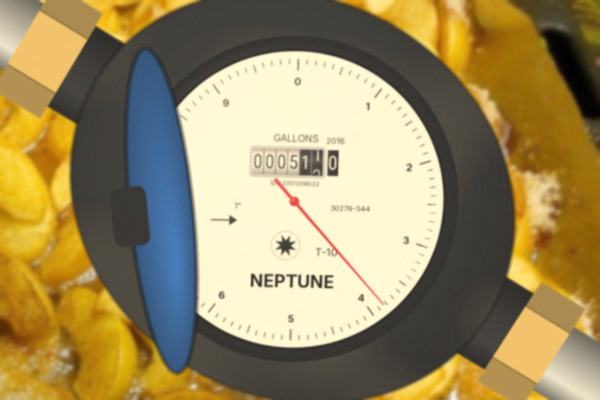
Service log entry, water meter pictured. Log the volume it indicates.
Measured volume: 5113.8 gal
